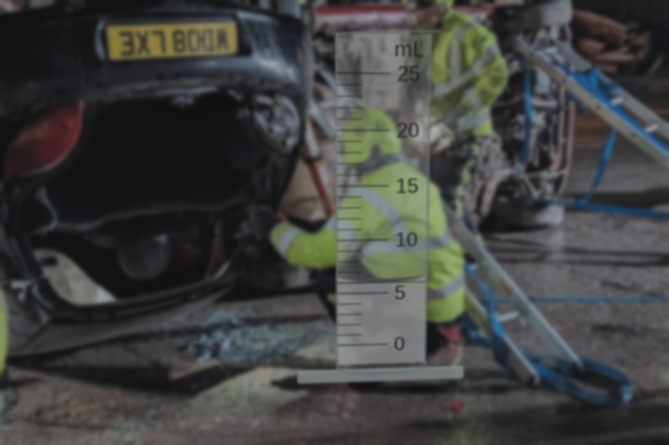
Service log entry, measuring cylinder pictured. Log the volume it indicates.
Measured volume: 6 mL
